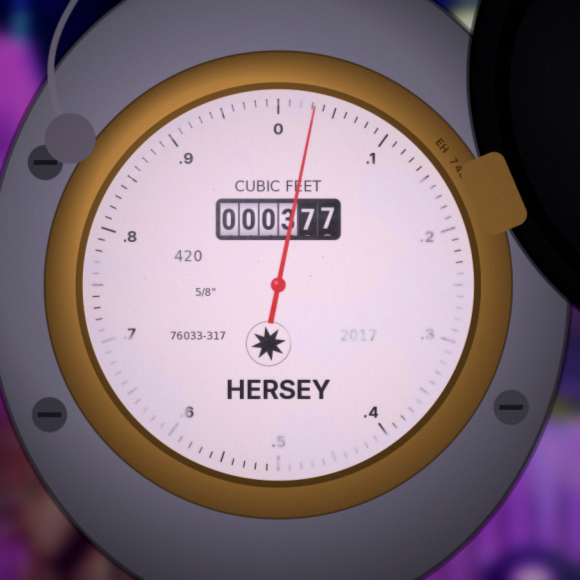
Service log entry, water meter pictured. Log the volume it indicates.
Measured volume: 377.03 ft³
